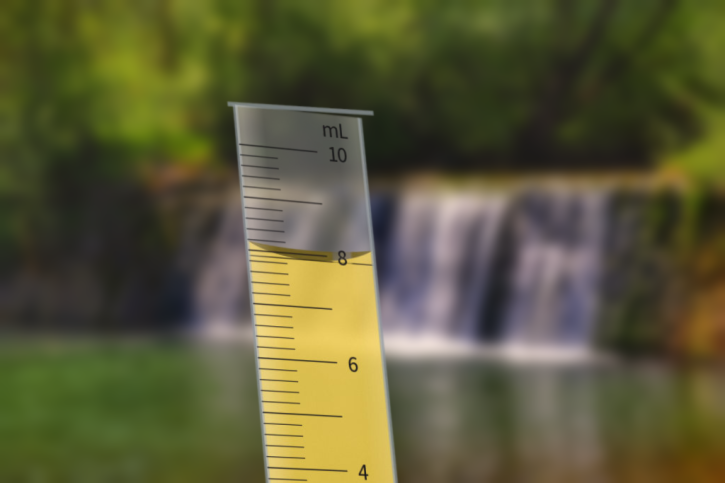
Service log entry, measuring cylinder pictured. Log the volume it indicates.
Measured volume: 7.9 mL
